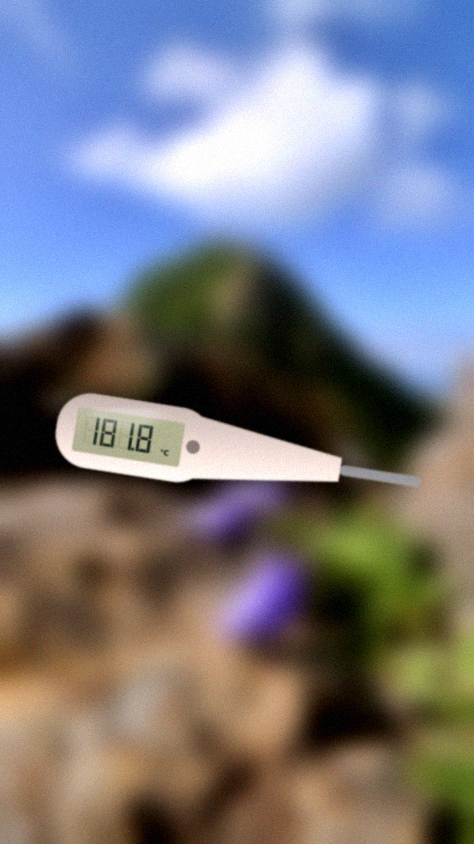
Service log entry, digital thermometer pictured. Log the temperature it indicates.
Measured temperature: 181.8 °C
